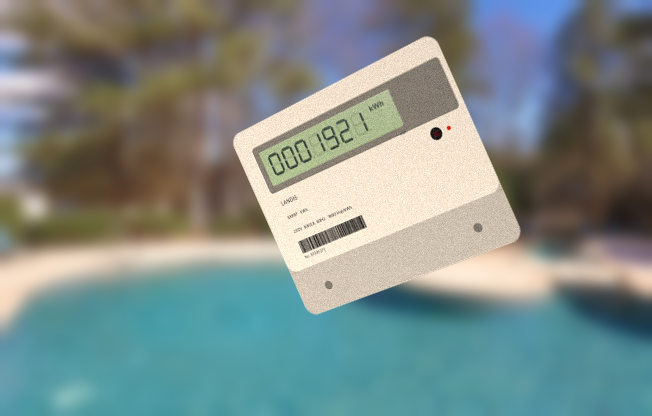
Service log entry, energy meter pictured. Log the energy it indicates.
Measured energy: 1921 kWh
